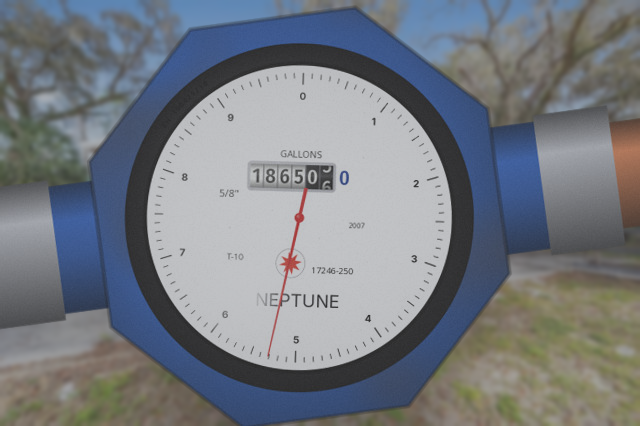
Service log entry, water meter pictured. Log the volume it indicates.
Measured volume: 1865055.3 gal
